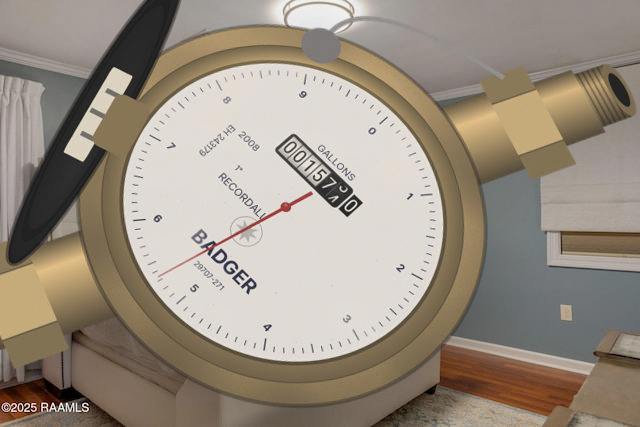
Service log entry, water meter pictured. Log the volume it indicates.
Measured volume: 15735.3 gal
